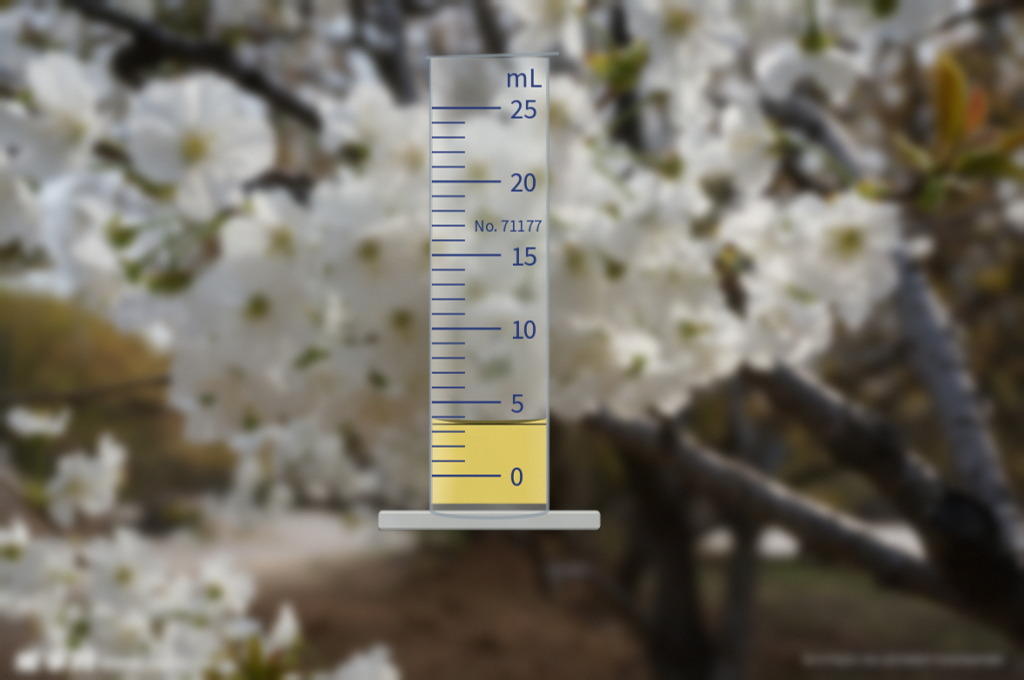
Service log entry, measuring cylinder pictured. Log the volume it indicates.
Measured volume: 3.5 mL
